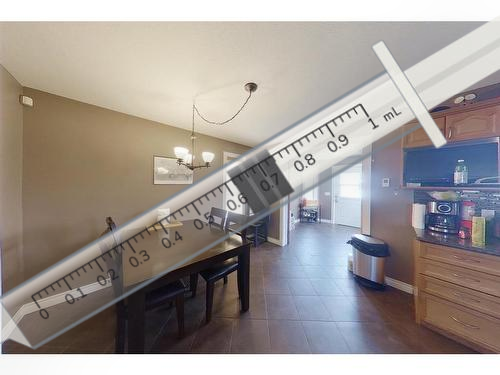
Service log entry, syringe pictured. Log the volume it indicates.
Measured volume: 0.62 mL
